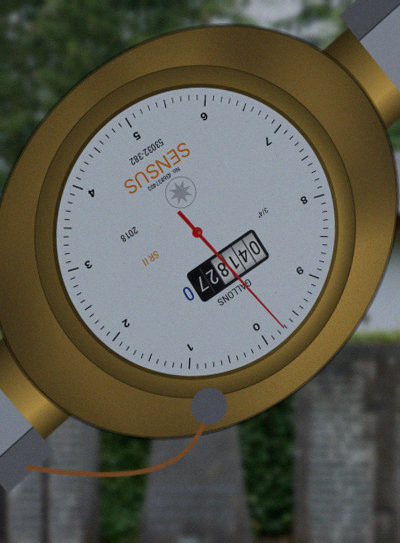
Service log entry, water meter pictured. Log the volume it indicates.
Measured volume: 418269.7 gal
